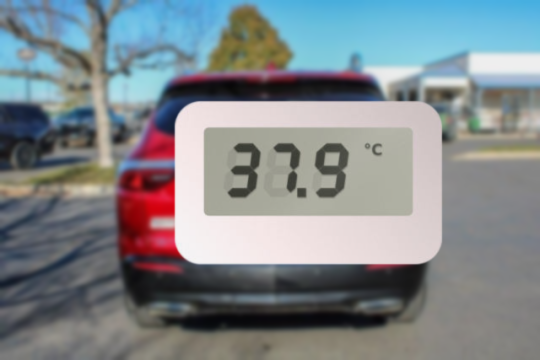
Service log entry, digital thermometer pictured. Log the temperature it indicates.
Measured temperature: 37.9 °C
